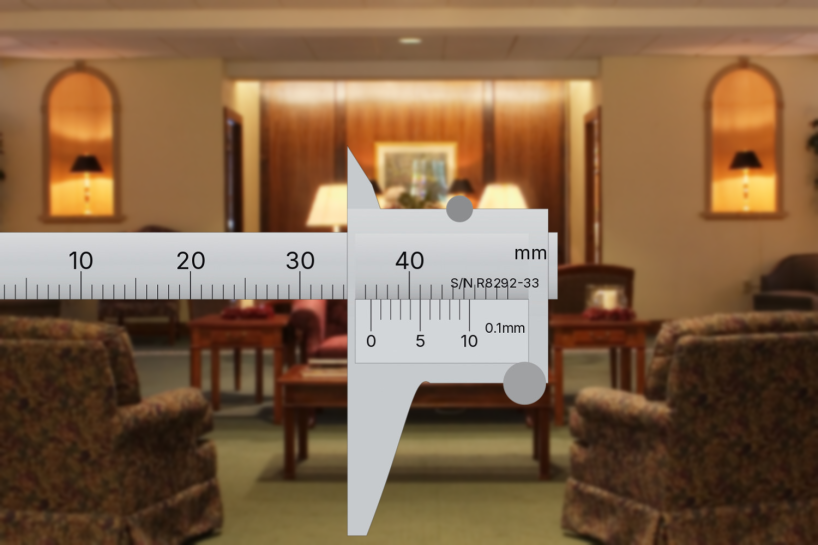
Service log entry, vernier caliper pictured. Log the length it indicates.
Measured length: 36.5 mm
